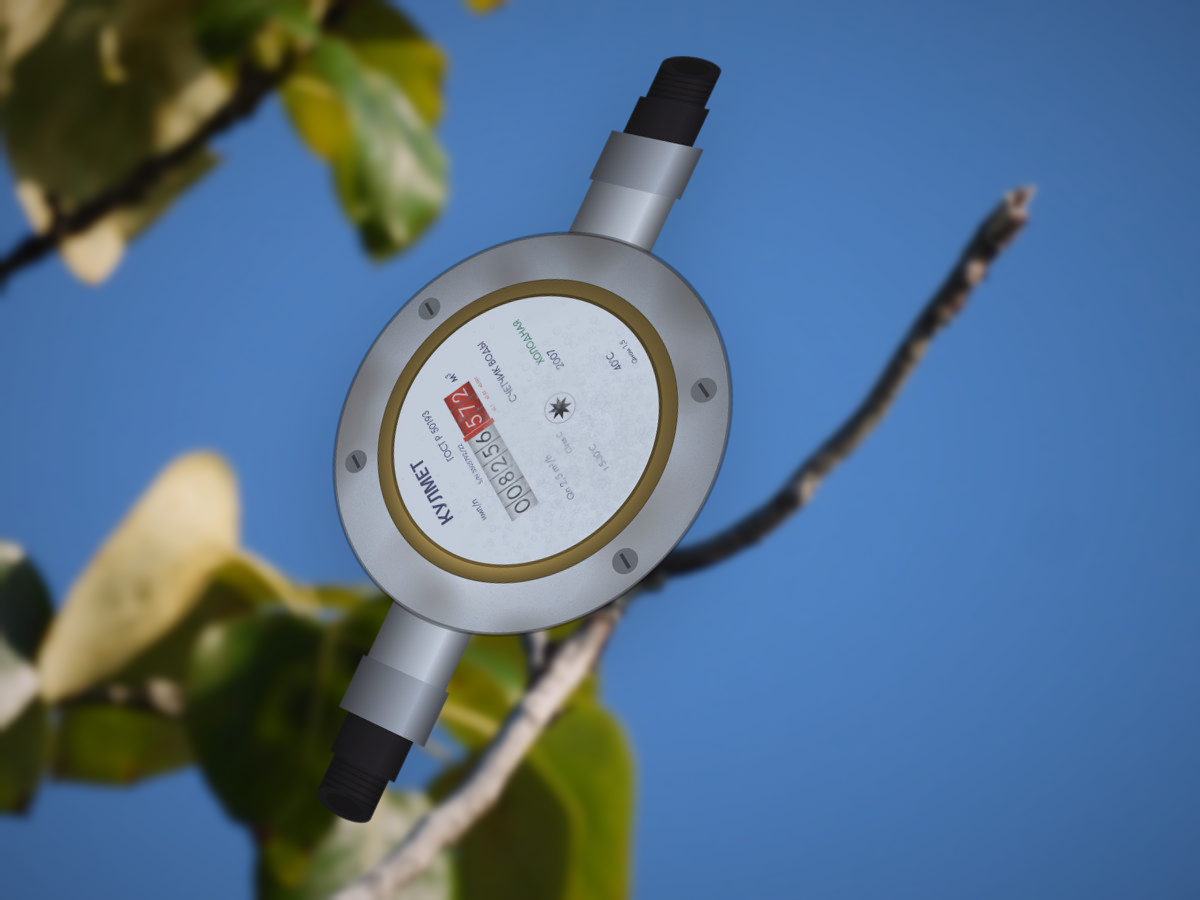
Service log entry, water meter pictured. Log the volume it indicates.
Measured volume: 8256.572 m³
